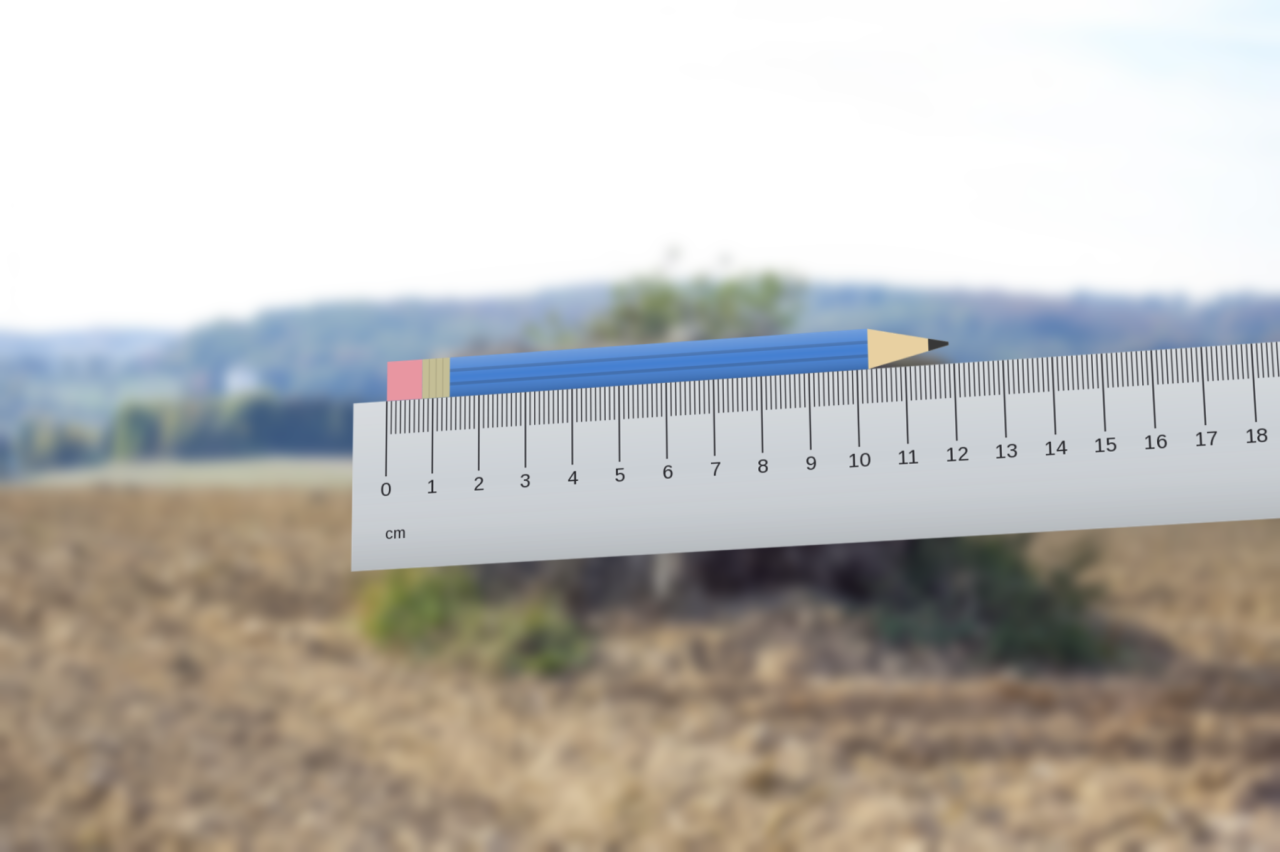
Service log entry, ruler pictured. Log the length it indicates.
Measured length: 11.9 cm
